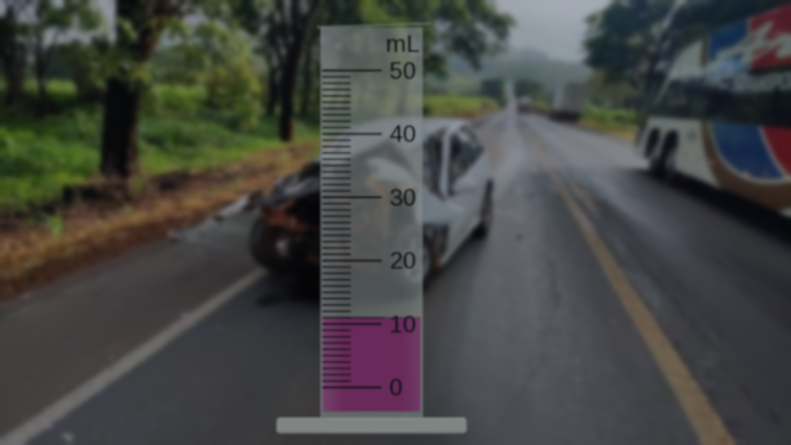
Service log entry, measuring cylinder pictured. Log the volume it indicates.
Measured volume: 11 mL
